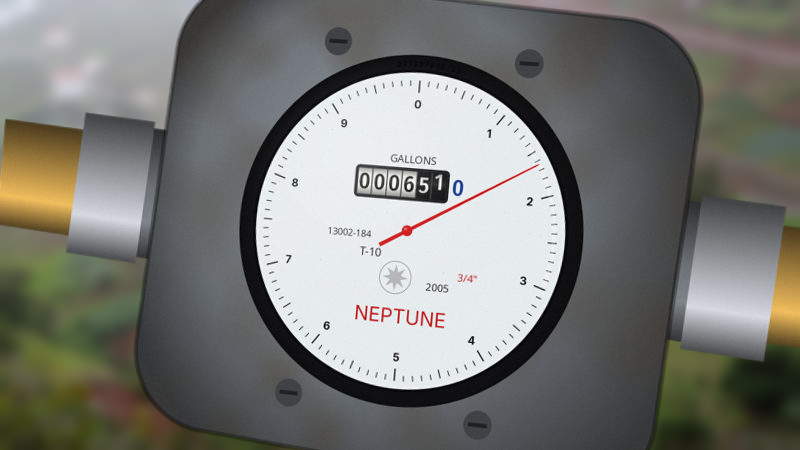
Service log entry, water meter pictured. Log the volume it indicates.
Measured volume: 6511.6 gal
